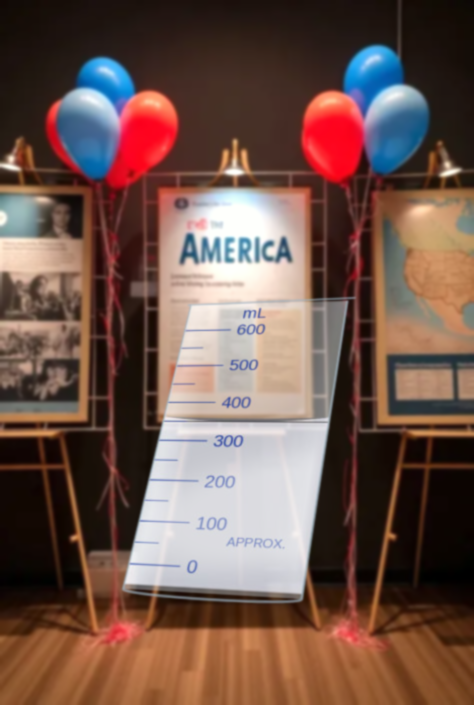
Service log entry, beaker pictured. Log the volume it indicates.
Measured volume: 350 mL
